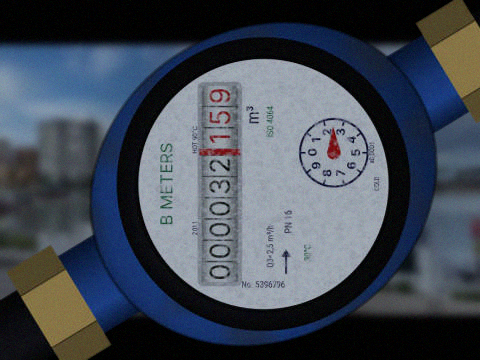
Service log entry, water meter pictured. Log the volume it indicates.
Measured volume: 32.1592 m³
